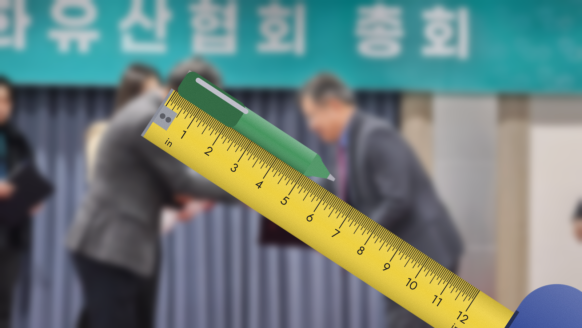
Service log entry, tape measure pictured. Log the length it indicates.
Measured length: 6 in
